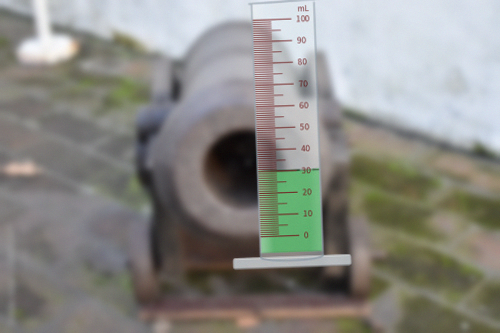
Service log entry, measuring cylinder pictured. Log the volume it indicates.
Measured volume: 30 mL
